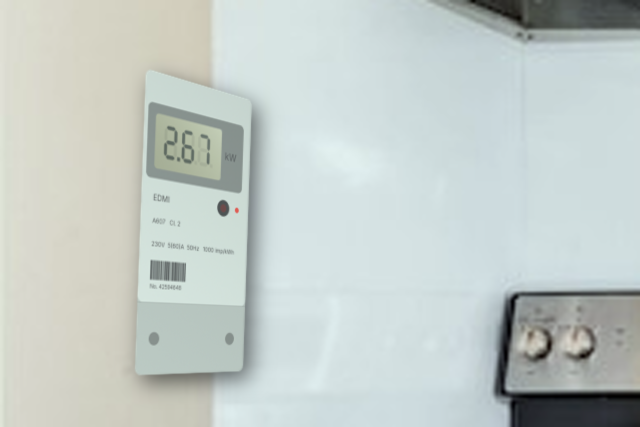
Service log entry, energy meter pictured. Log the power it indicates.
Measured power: 2.67 kW
